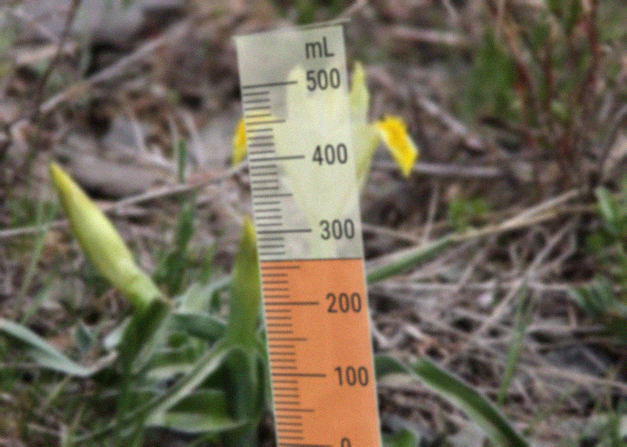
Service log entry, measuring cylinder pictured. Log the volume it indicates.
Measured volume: 260 mL
